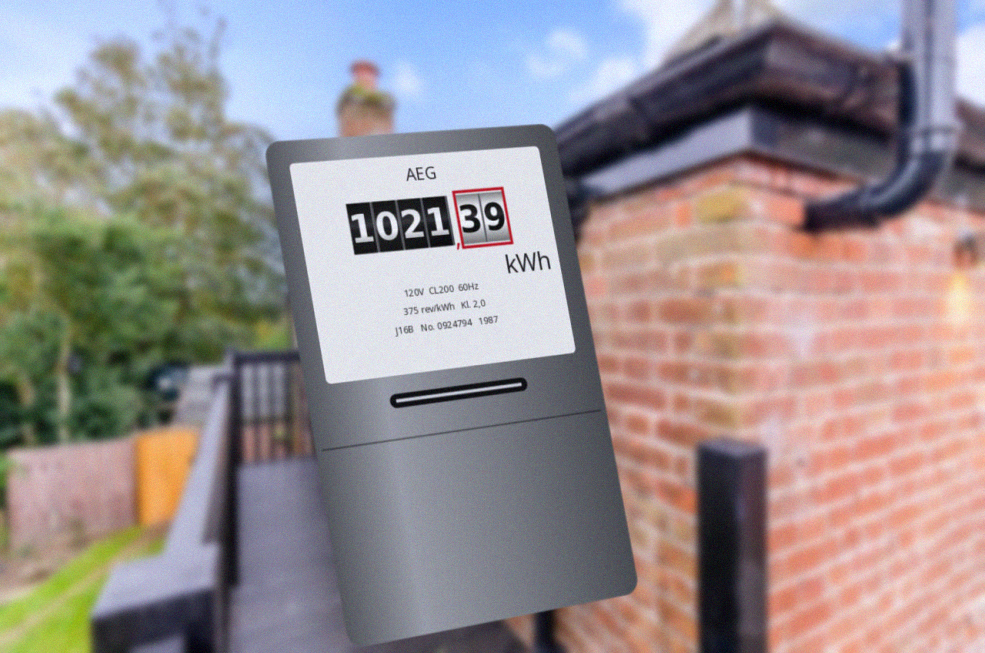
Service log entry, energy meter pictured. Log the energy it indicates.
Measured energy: 1021.39 kWh
